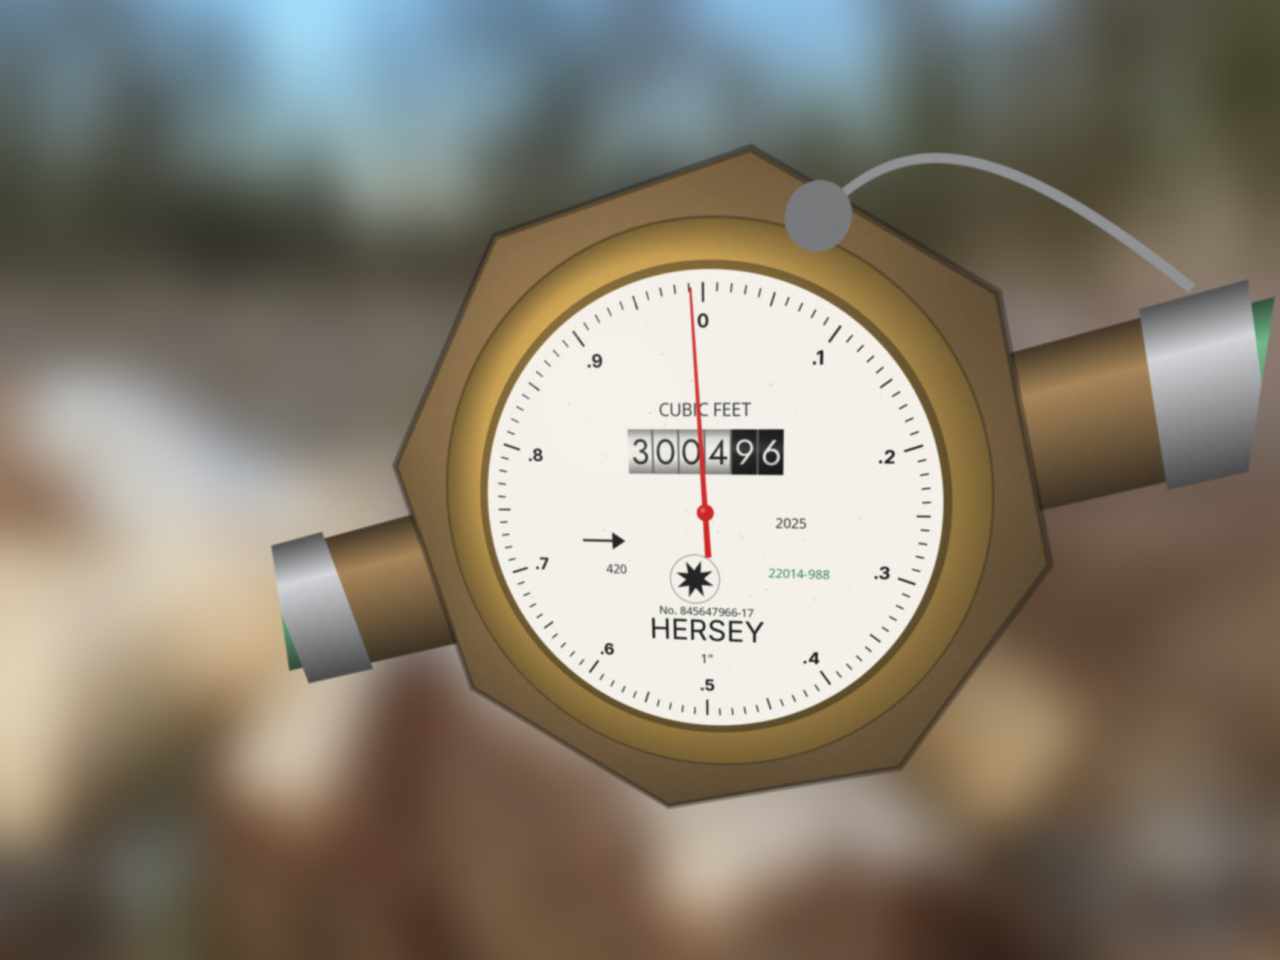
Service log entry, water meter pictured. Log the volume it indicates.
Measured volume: 300495.99 ft³
